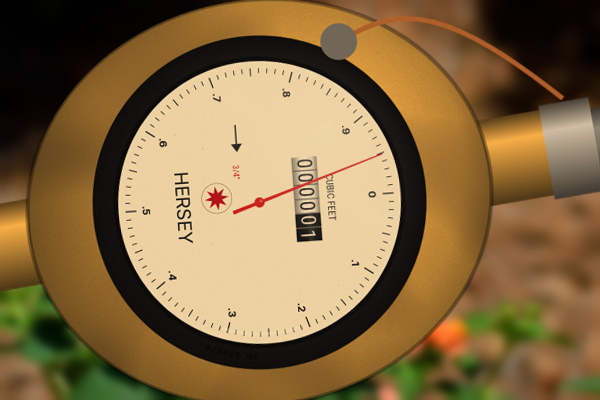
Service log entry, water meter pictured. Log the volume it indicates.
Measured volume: 0.95 ft³
